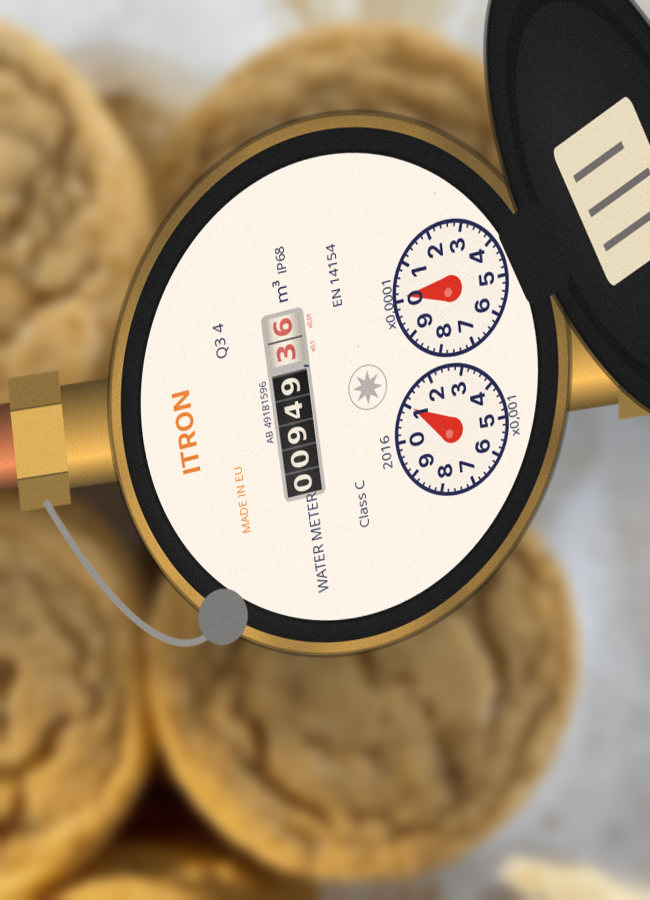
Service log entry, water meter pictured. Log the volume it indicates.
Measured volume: 949.3610 m³
